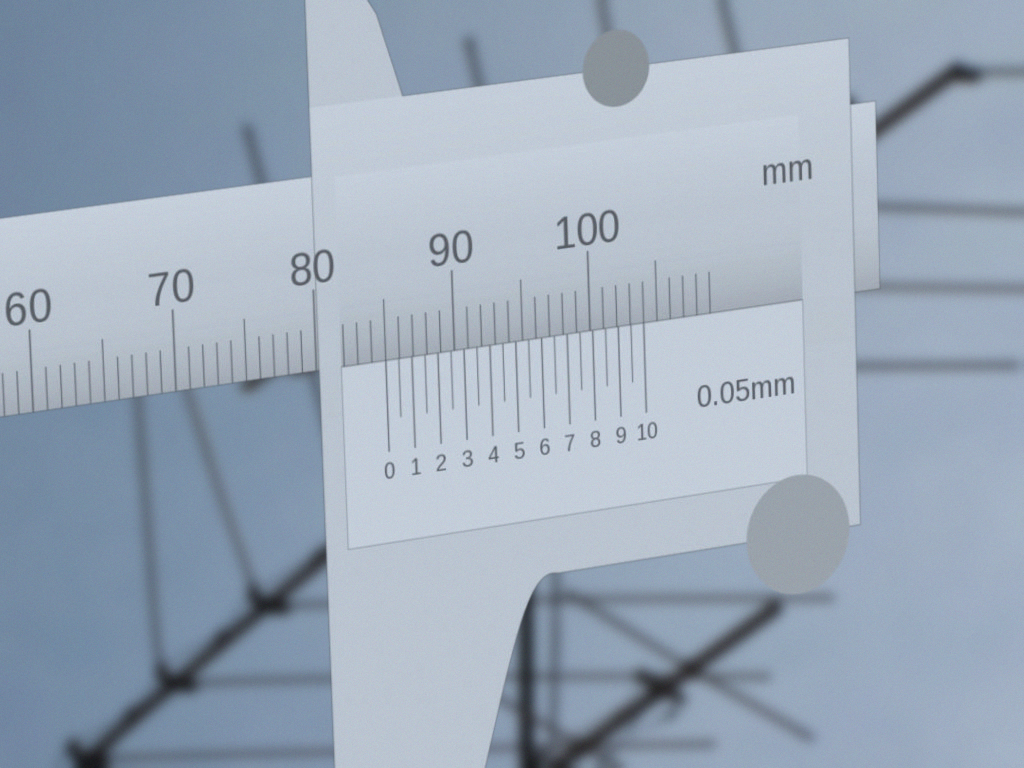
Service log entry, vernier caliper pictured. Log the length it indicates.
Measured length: 85.0 mm
